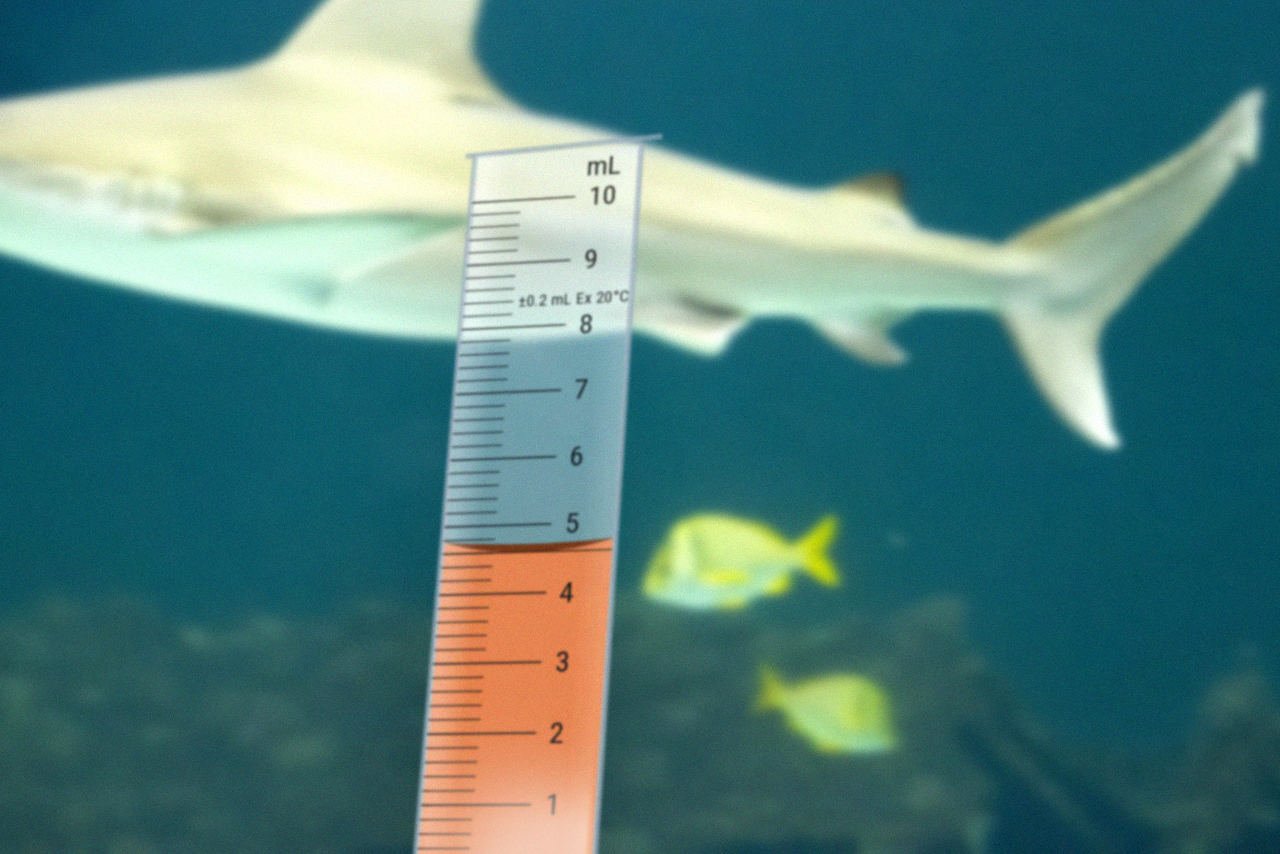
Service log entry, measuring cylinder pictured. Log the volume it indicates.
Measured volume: 4.6 mL
